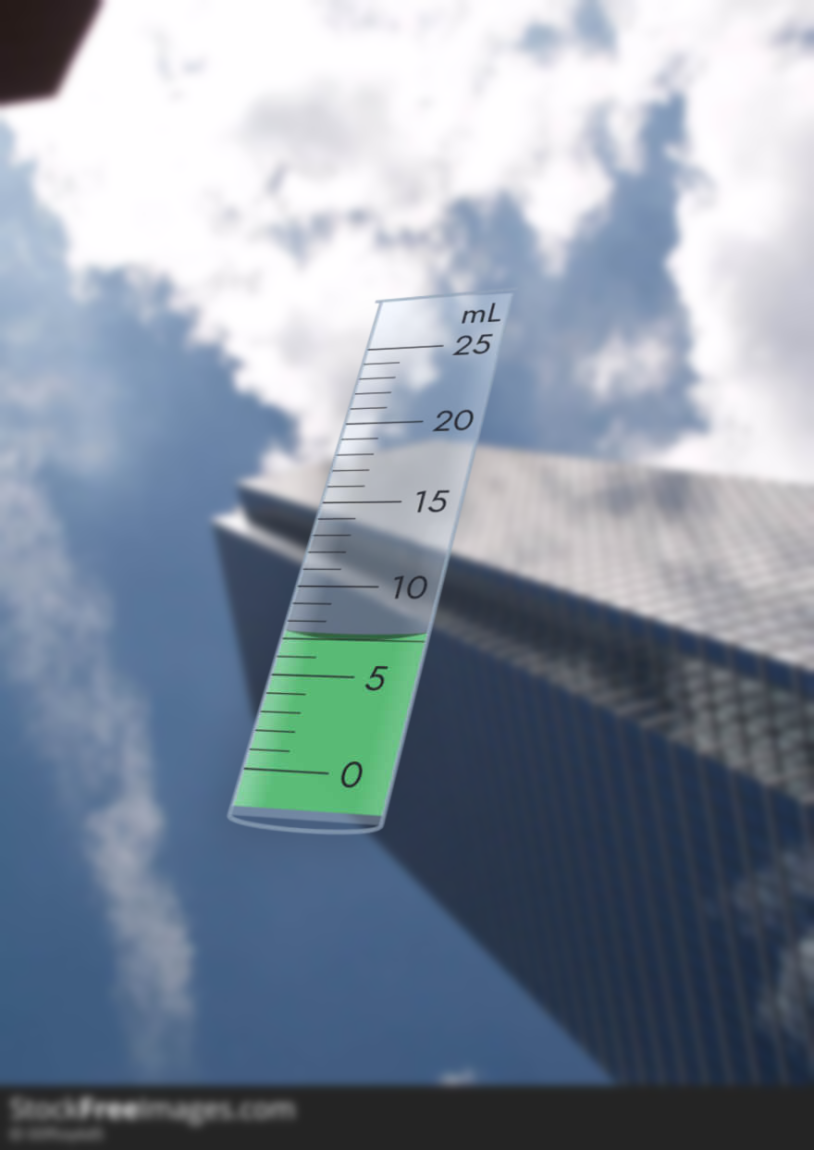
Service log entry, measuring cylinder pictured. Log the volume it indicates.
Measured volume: 7 mL
